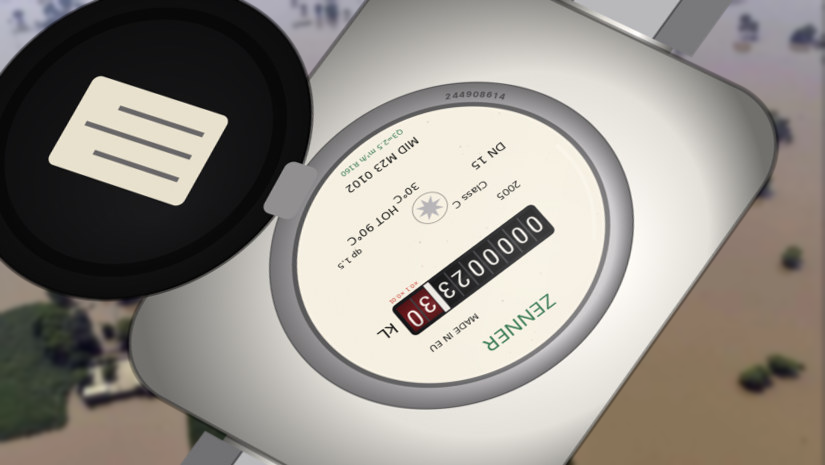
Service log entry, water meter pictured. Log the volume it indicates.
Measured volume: 23.30 kL
